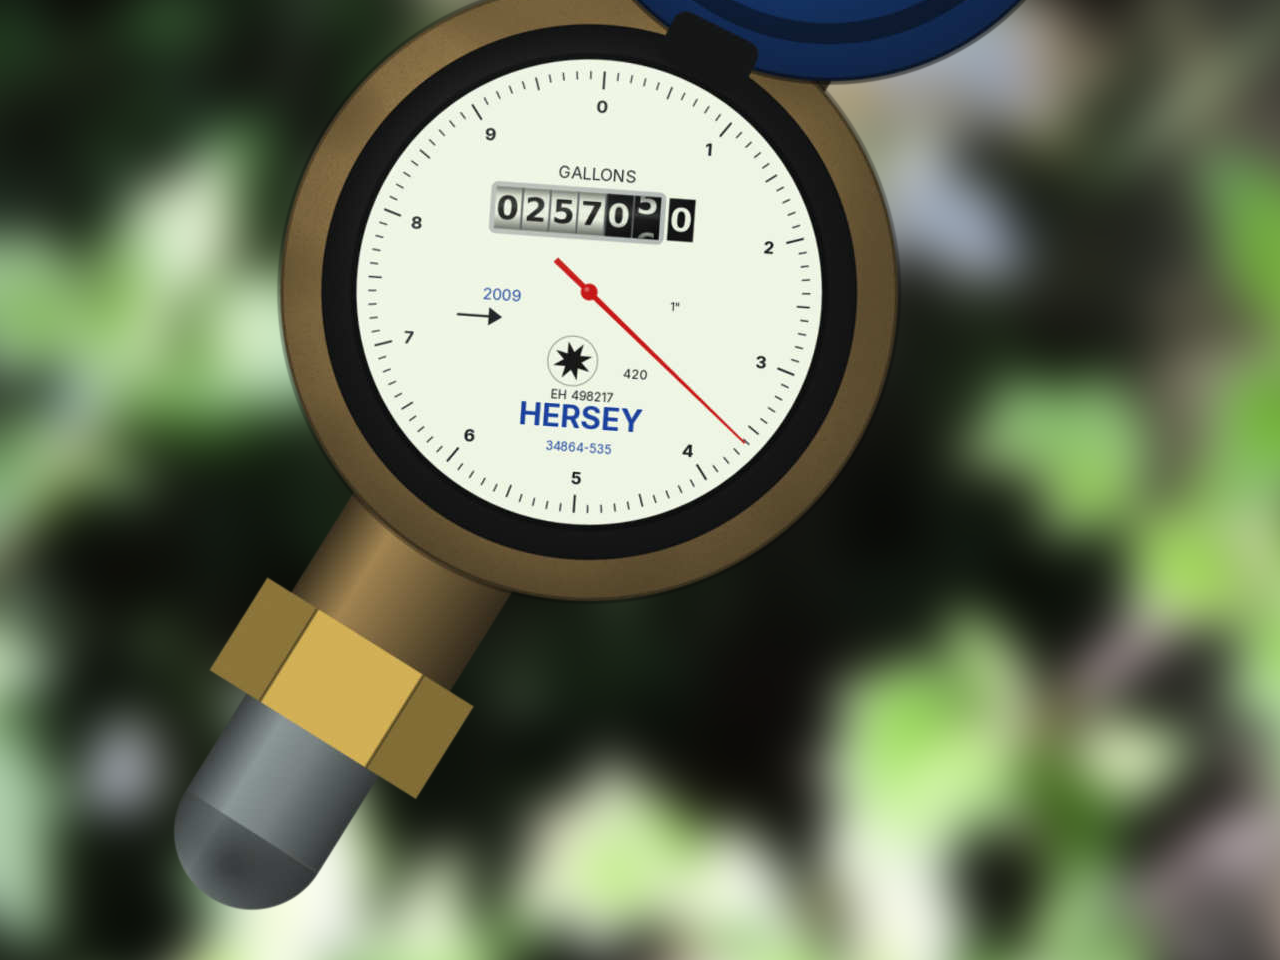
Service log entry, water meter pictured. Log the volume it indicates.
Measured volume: 257053.6 gal
